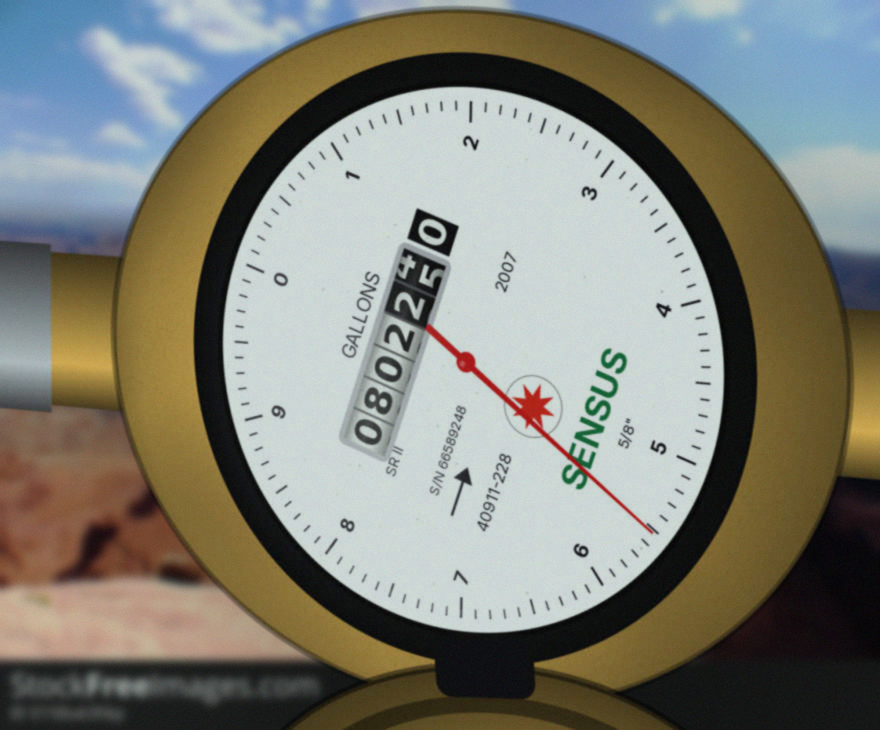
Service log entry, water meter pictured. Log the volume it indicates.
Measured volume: 802245.5 gal
